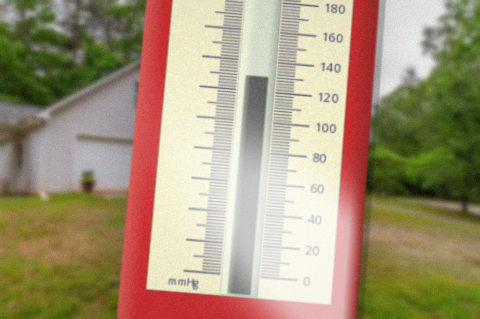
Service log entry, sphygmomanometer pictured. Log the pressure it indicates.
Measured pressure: 130 mmHg
